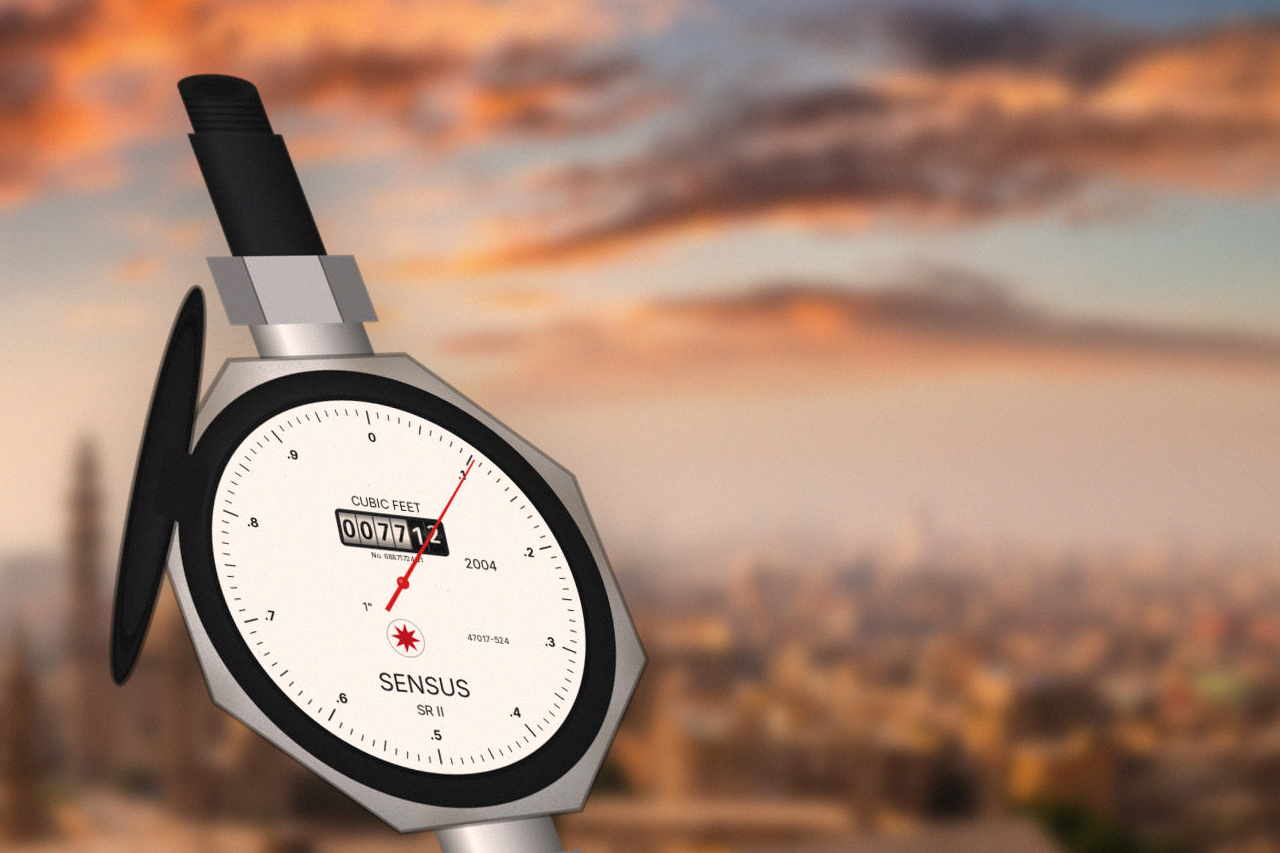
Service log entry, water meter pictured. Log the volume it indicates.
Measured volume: 7712.10 ft³
